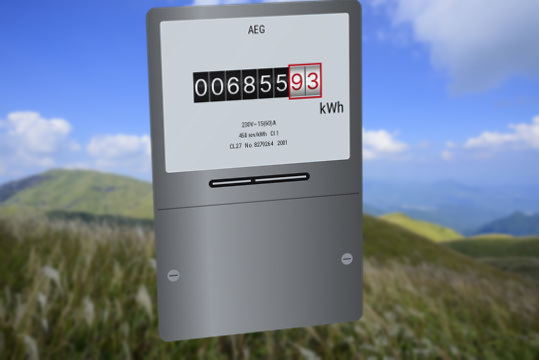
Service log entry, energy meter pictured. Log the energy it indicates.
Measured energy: 6855.93 kWh
